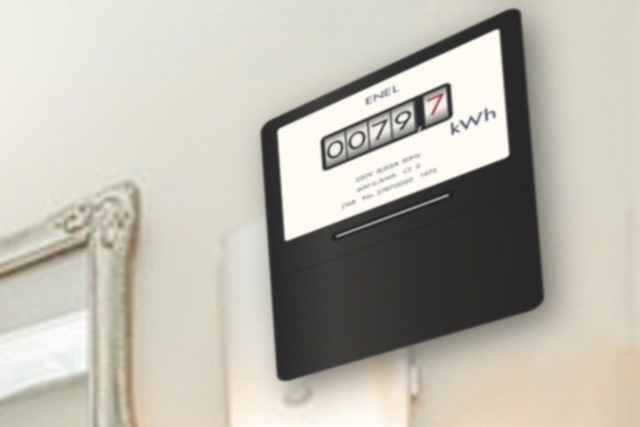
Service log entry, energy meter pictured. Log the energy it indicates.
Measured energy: 79.7 kWh
